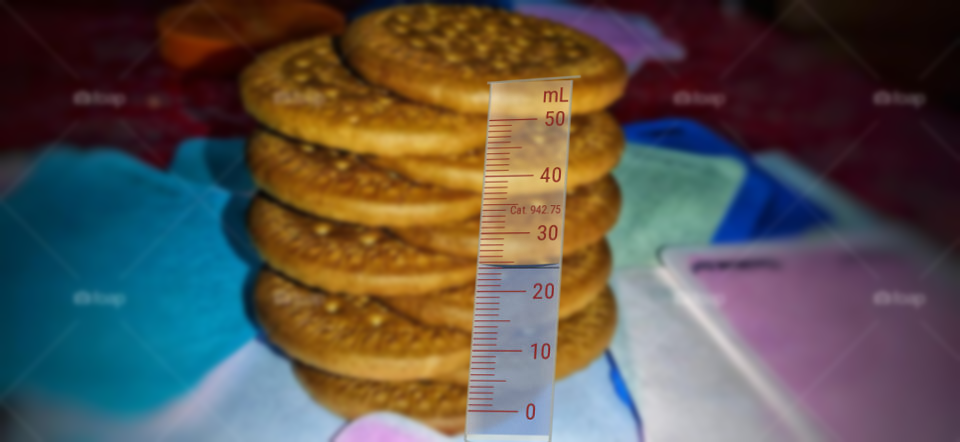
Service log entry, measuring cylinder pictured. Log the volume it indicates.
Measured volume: 24 mL
